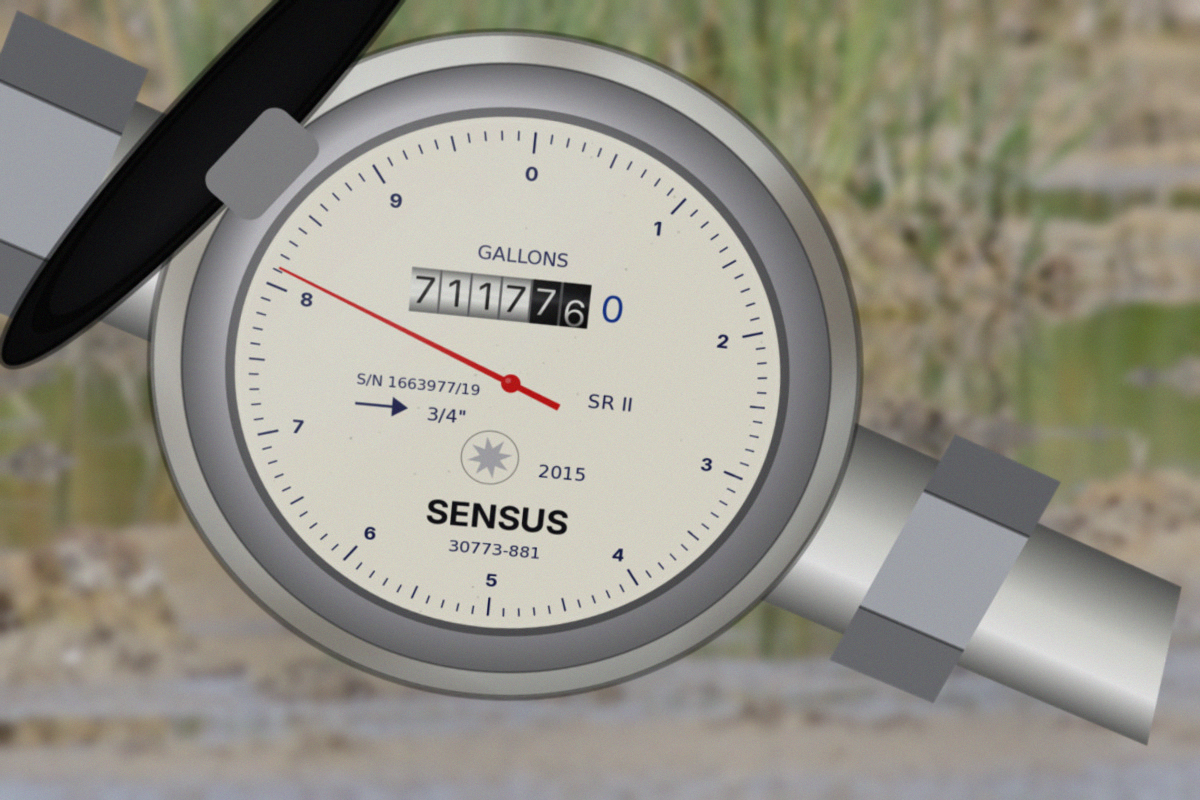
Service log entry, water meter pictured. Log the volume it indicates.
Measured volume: 7117758.1 gal
